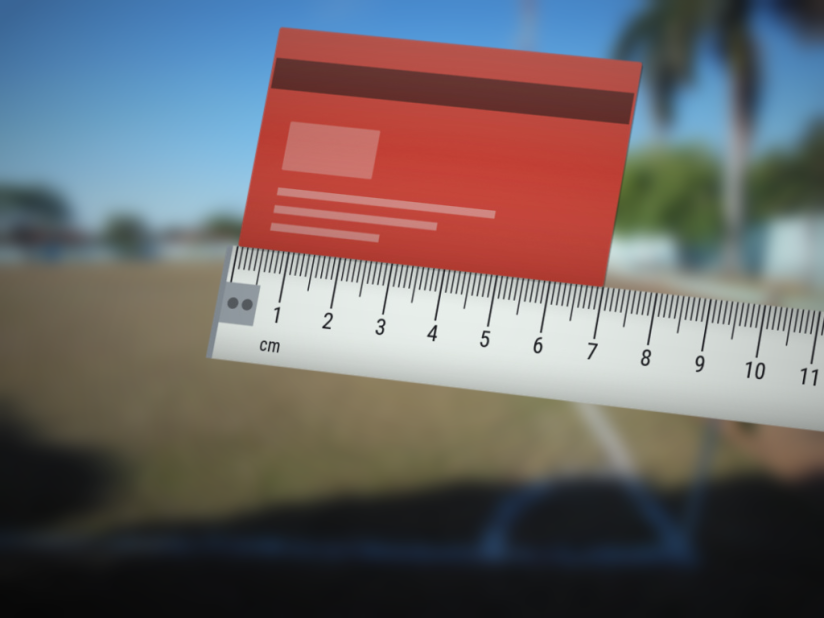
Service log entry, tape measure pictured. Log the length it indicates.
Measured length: 7 cm
